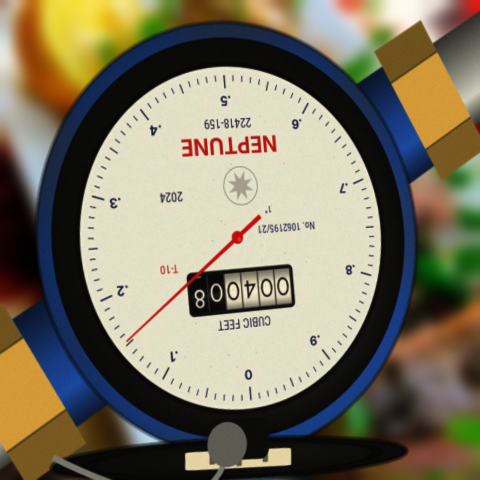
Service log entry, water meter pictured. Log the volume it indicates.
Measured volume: 4008.15 ft³
